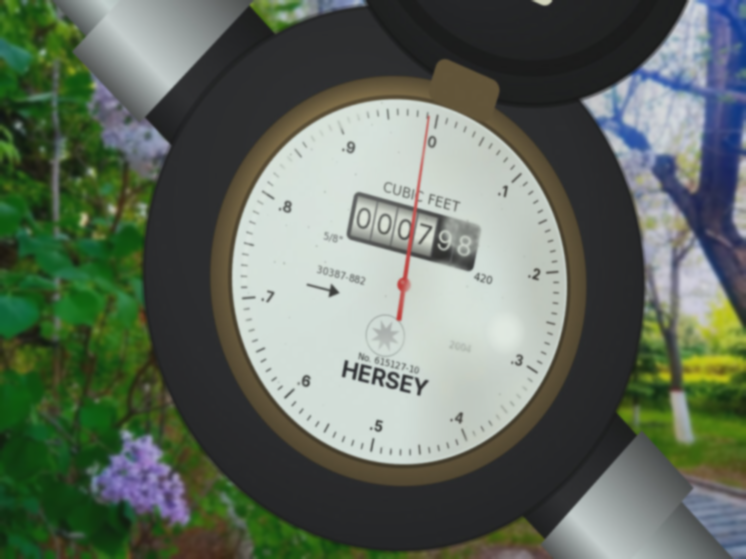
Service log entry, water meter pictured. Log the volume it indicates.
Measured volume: 797.99 ft³
